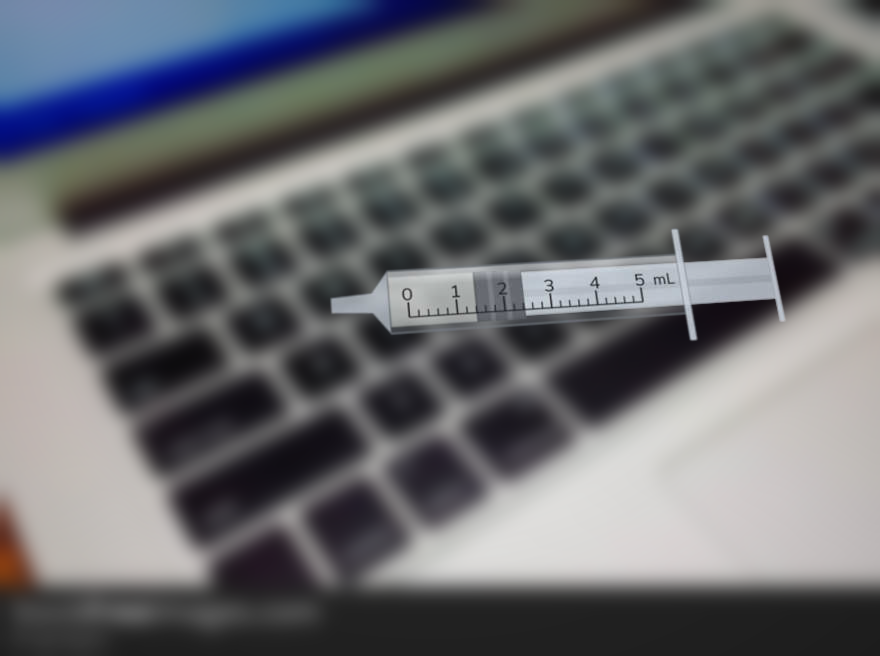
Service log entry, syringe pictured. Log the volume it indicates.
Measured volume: 1.4 mL
